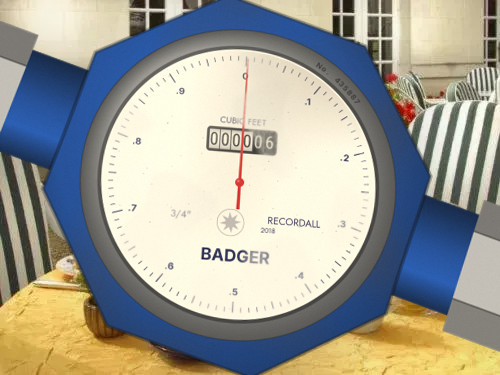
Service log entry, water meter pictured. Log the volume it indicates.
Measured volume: 6.00 ft³
